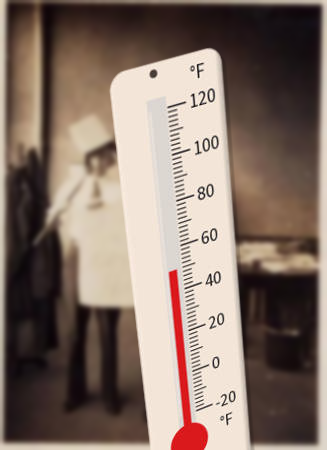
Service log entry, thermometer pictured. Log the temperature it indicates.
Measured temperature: 50 °F
